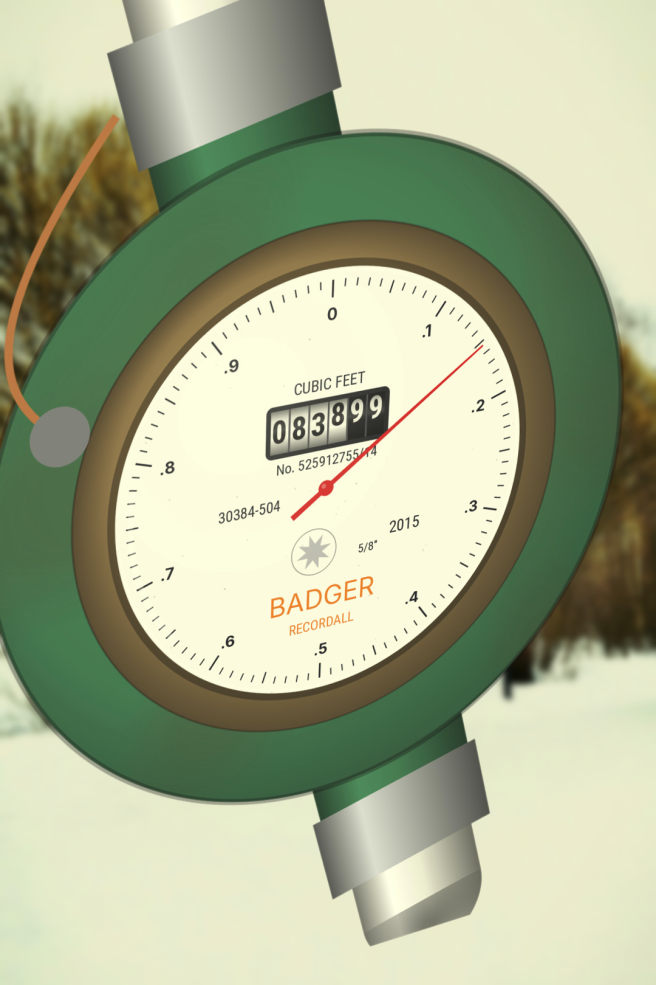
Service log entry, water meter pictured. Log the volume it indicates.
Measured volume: 83899.15 ft³
